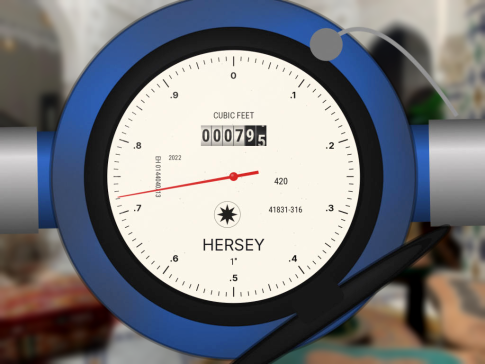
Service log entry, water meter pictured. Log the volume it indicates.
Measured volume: 794.72 ft³
